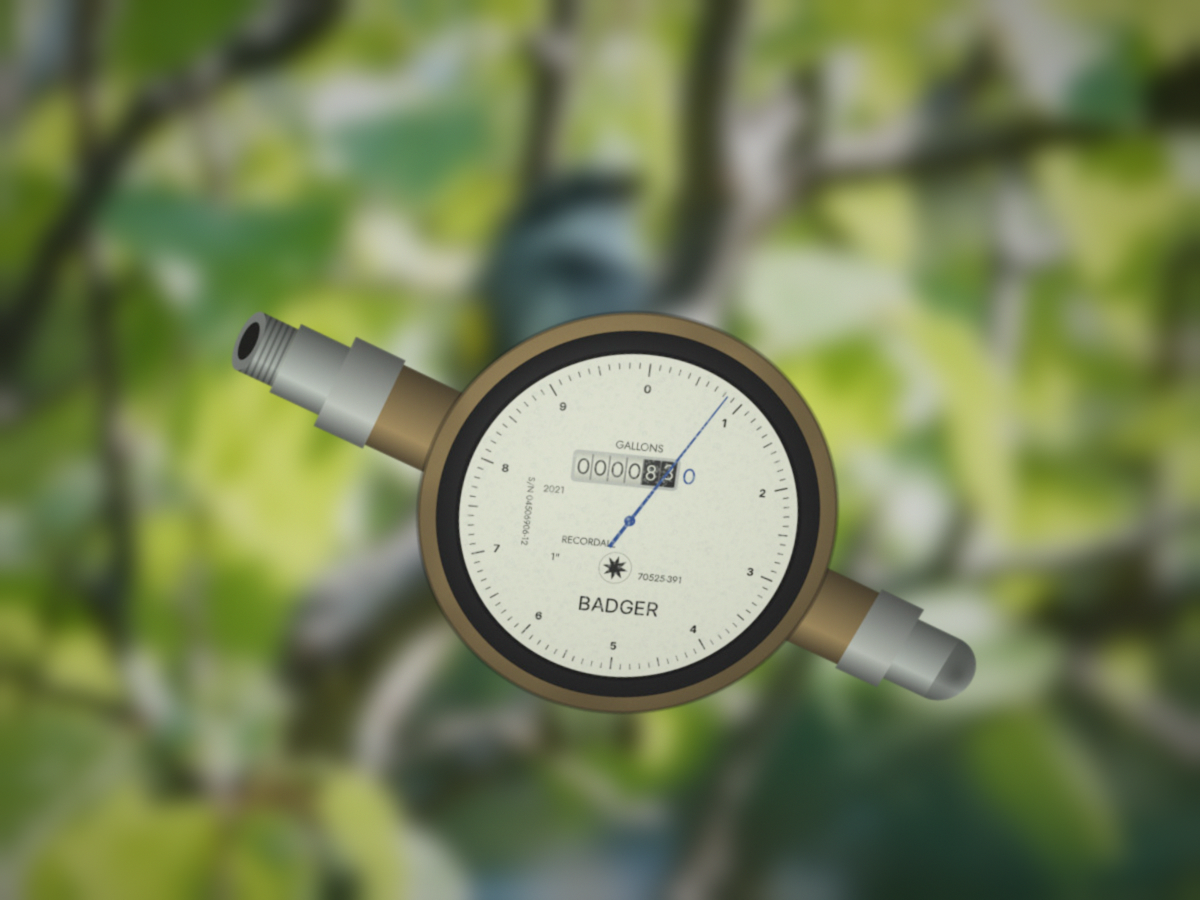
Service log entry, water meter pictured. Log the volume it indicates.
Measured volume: 830.8 gal
